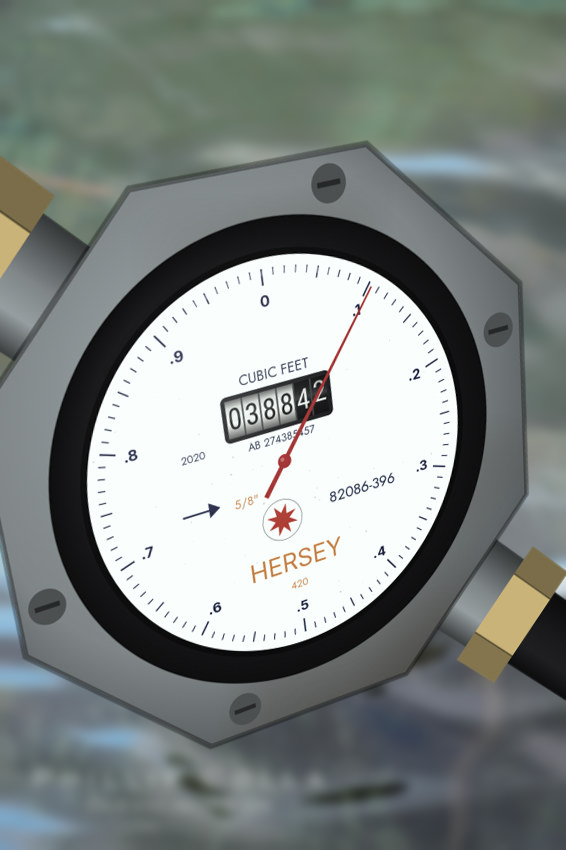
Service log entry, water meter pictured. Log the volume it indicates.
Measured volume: 38842.10 ft³
